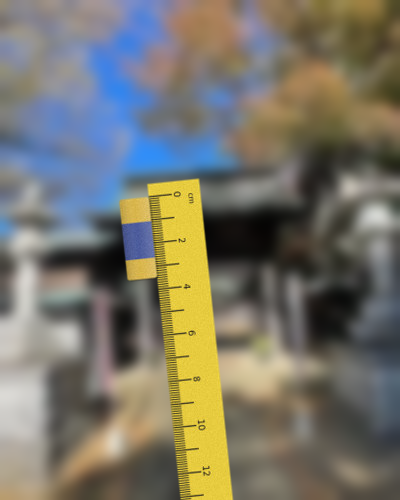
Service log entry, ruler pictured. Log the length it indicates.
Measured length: 3.5 cm
